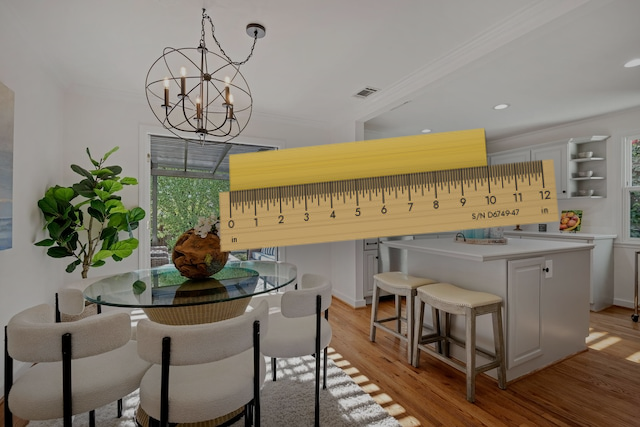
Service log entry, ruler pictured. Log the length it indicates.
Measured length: 10 in
